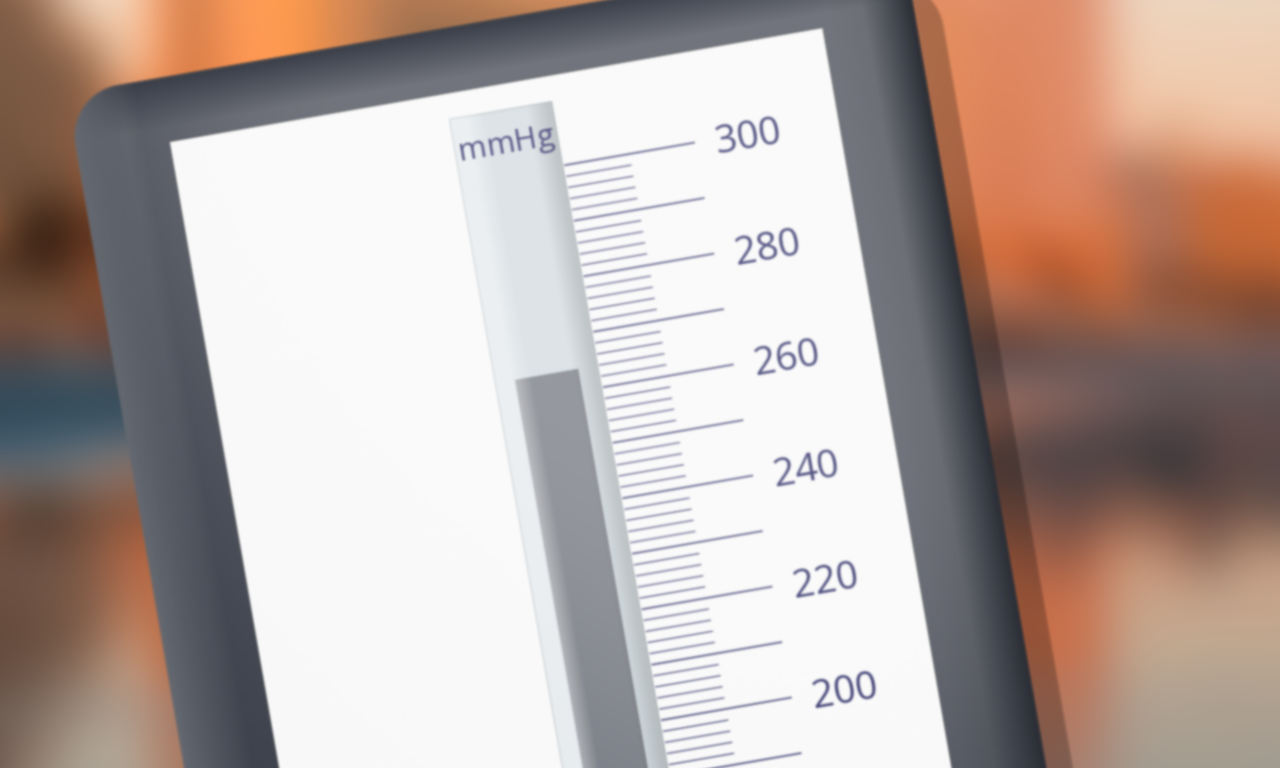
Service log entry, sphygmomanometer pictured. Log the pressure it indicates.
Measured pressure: 264 mmHg
